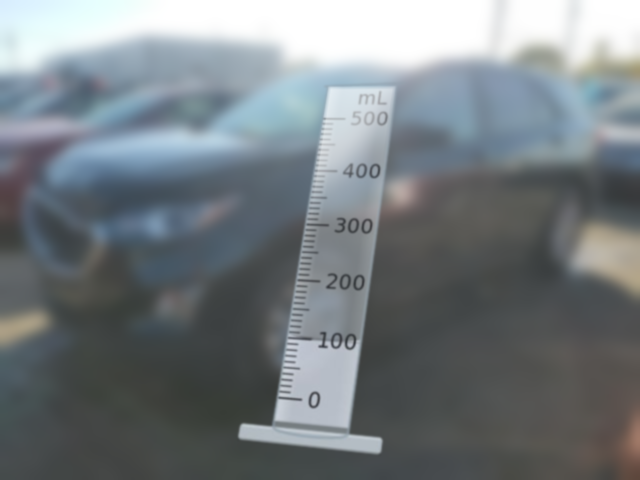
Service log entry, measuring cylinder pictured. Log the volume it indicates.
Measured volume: 100 mL
